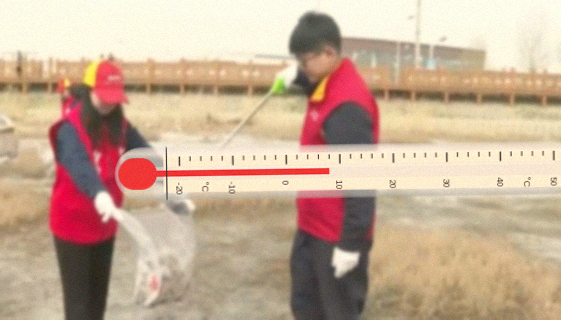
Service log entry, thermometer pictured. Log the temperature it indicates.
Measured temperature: 8 °C
